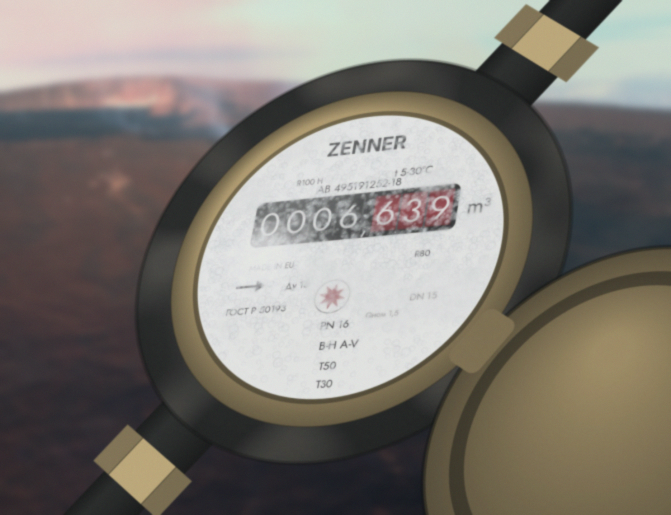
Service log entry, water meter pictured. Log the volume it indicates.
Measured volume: 6.639 m³
